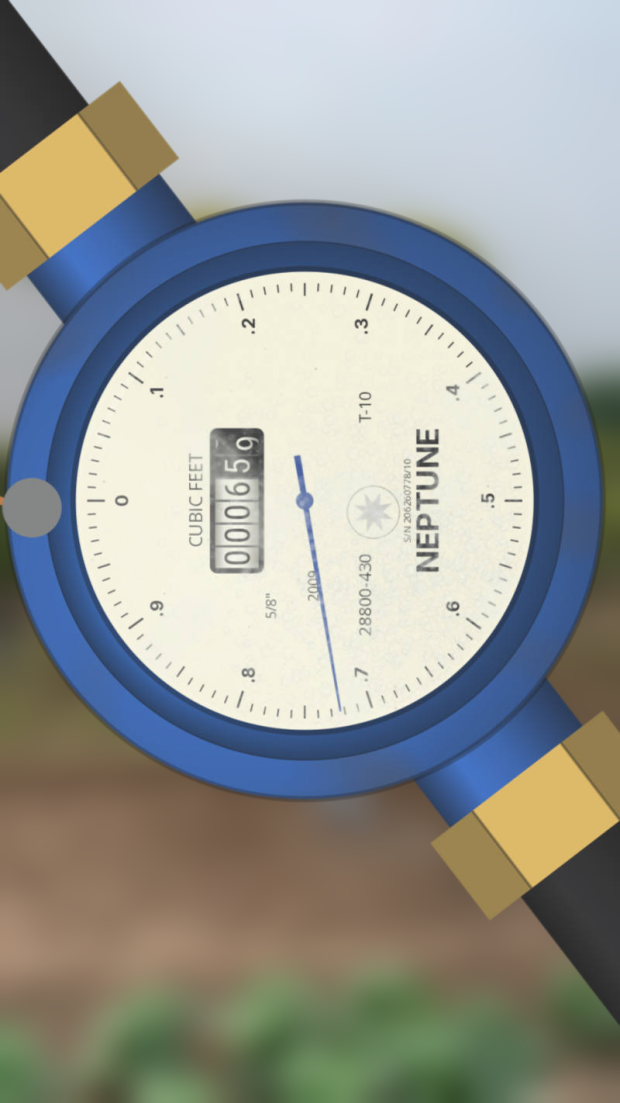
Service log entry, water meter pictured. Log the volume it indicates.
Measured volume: 658.72 ft³
